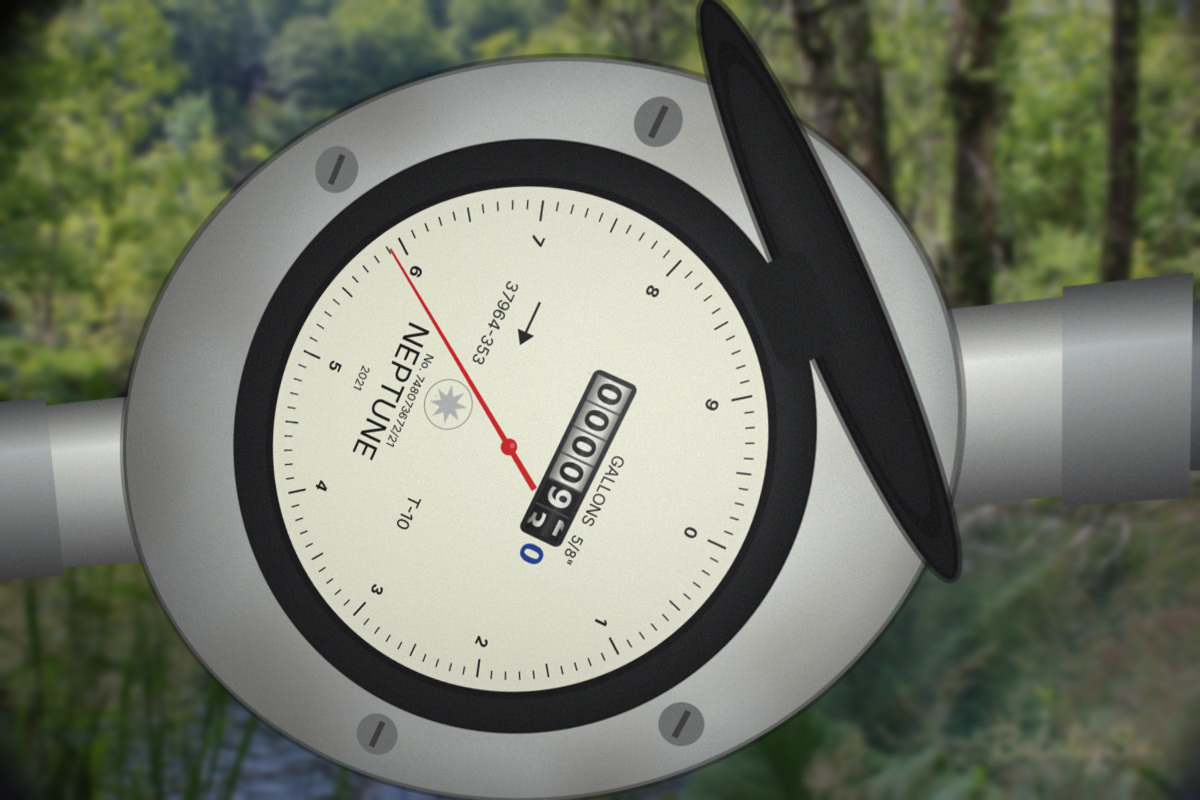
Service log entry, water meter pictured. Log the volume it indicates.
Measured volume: 925.9 gal
